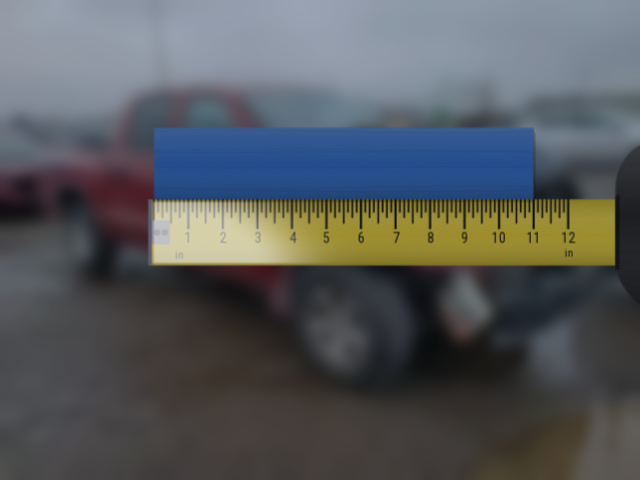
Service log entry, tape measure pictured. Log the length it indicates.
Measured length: 11 in
